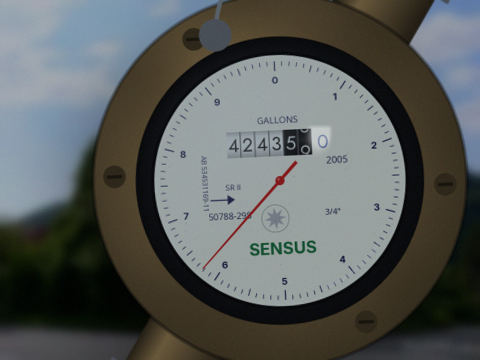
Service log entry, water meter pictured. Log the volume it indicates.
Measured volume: 4243586.2 gal
